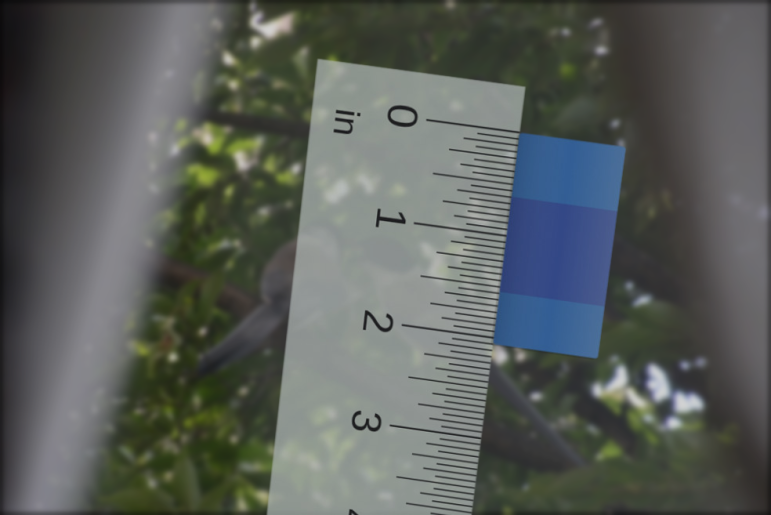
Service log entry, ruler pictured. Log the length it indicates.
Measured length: 2.0625 in
